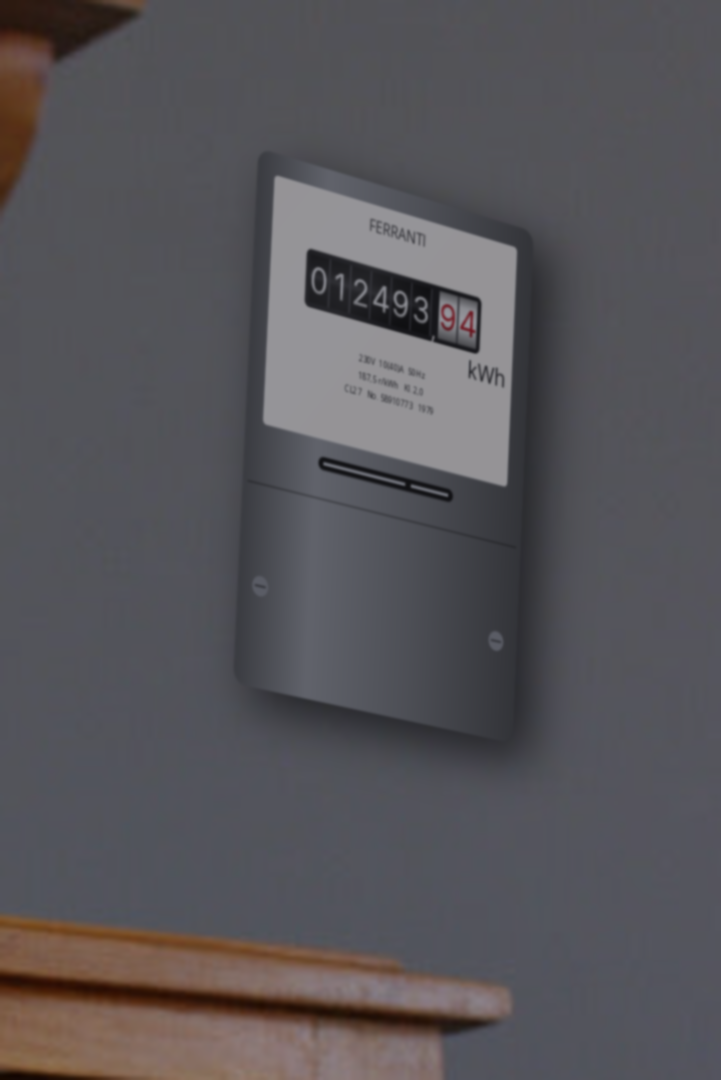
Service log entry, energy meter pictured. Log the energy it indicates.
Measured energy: 12493.94 kWh
